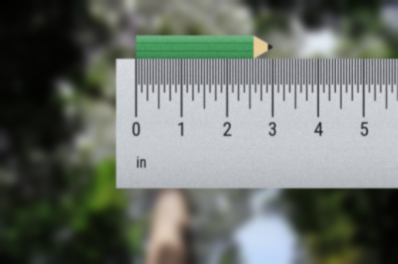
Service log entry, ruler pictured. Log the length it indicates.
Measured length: 3 in
